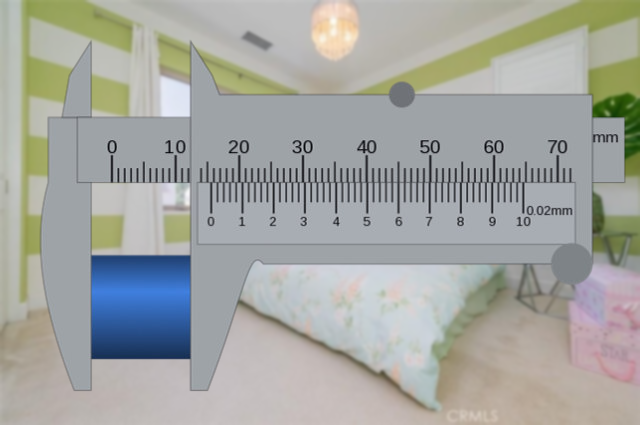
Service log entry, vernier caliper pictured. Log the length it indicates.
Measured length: 15.6 mm
